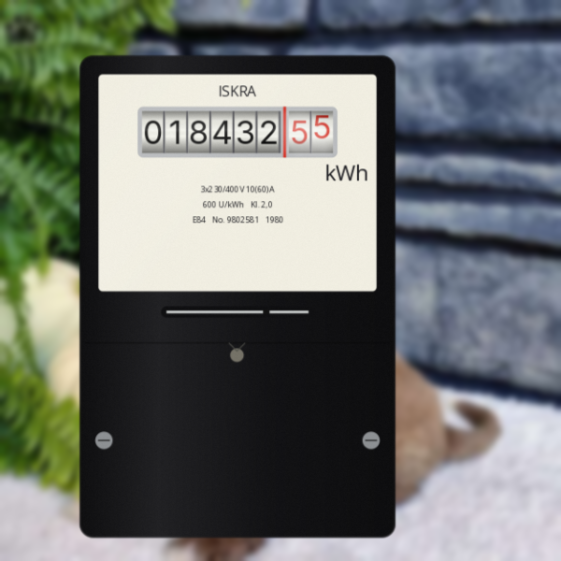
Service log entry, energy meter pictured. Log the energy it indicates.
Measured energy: 18432.55 kWh
